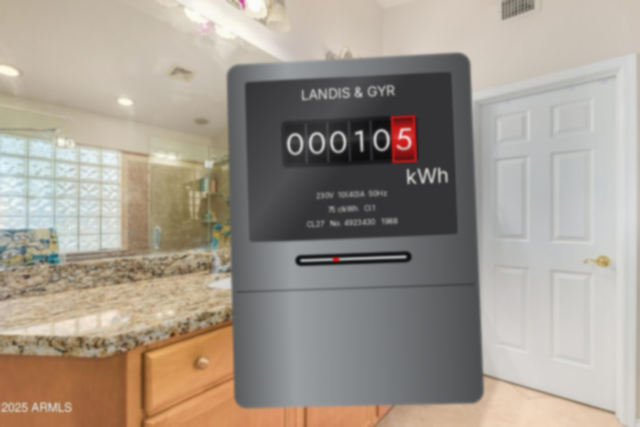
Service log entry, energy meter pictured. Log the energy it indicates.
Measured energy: 10.5 kWh
